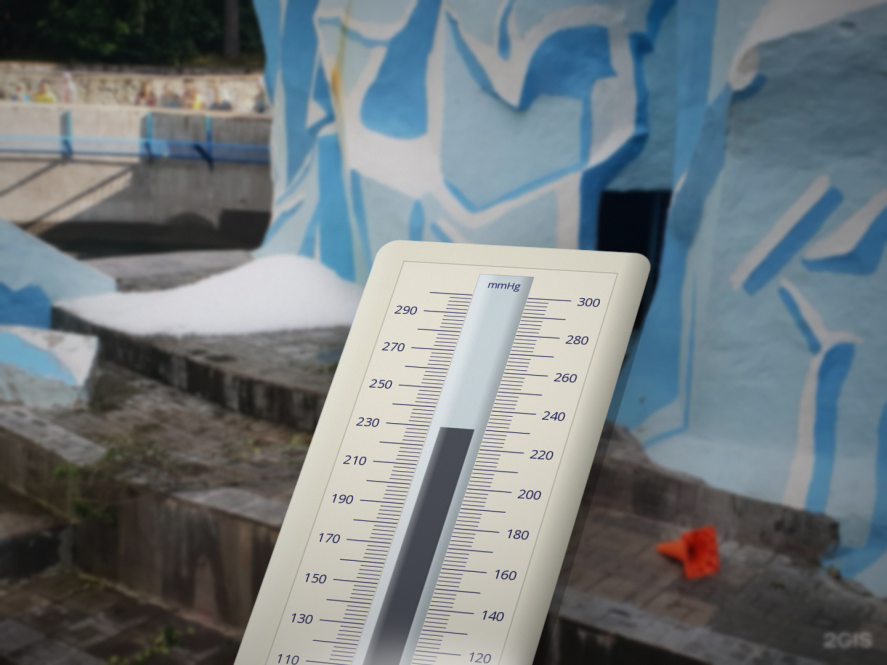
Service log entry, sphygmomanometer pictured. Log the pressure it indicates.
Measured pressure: 230 mmHg
